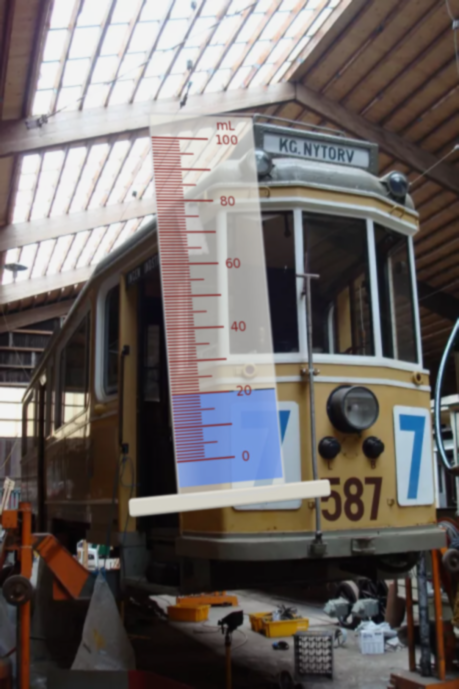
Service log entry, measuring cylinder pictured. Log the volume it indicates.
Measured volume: 20 mL
